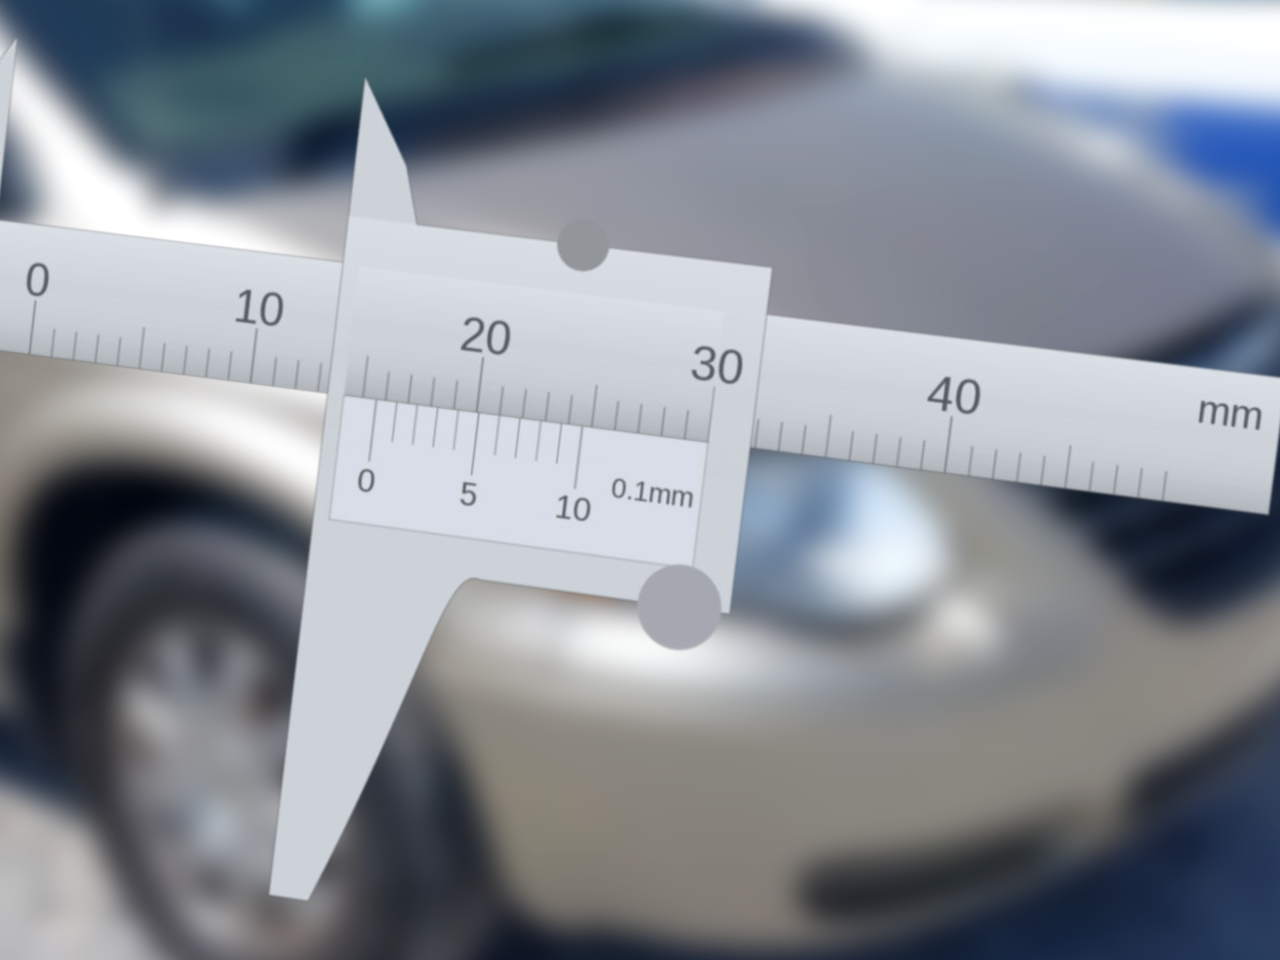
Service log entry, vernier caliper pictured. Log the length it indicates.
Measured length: 15.6 mm
